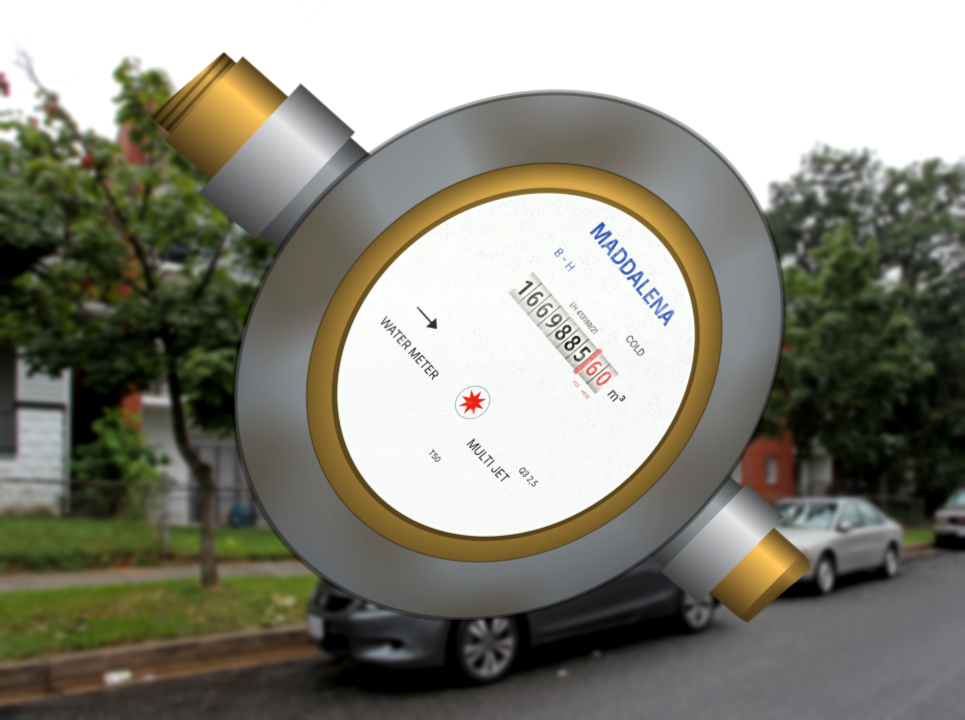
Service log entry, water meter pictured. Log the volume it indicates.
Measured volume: 1669885.60 m³
